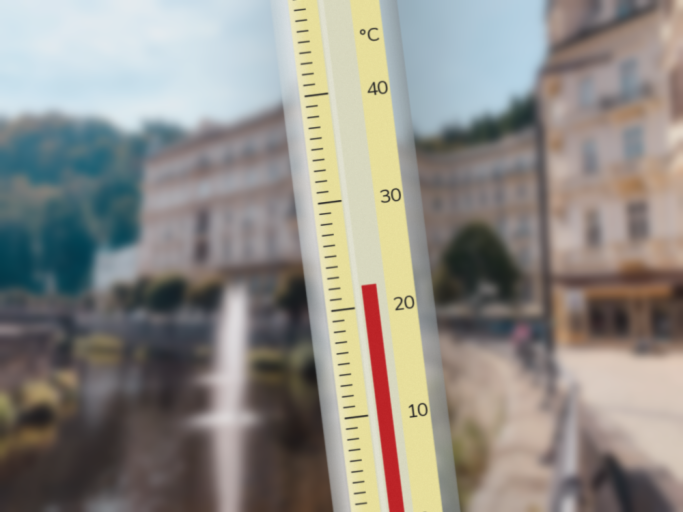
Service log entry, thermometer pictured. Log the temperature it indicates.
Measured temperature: 22 °C
